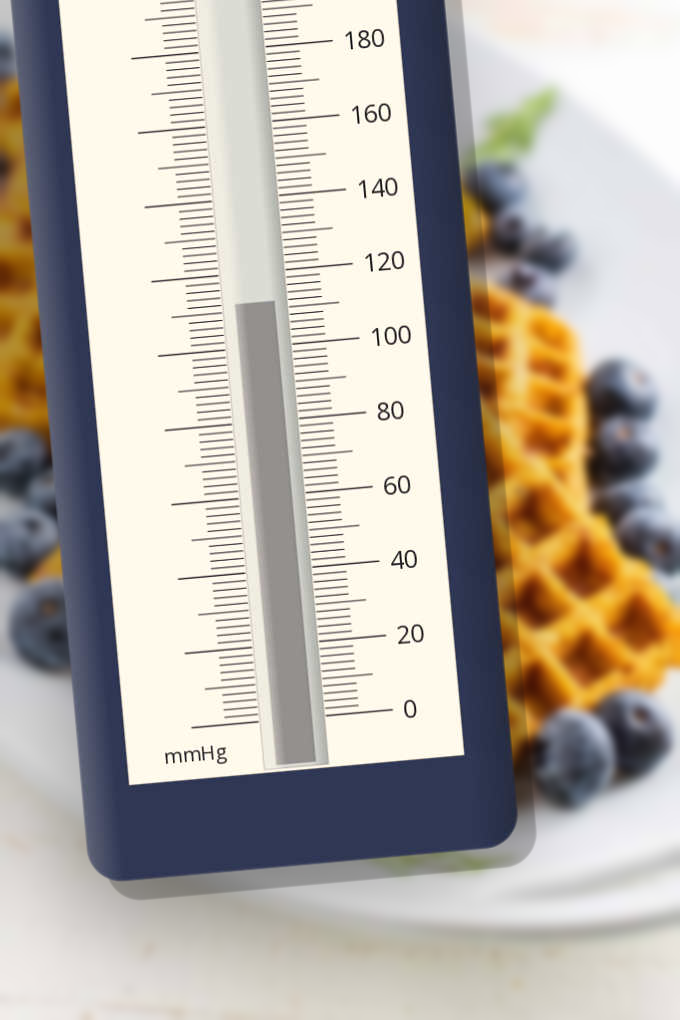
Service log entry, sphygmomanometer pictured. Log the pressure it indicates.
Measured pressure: 112 mmHg
